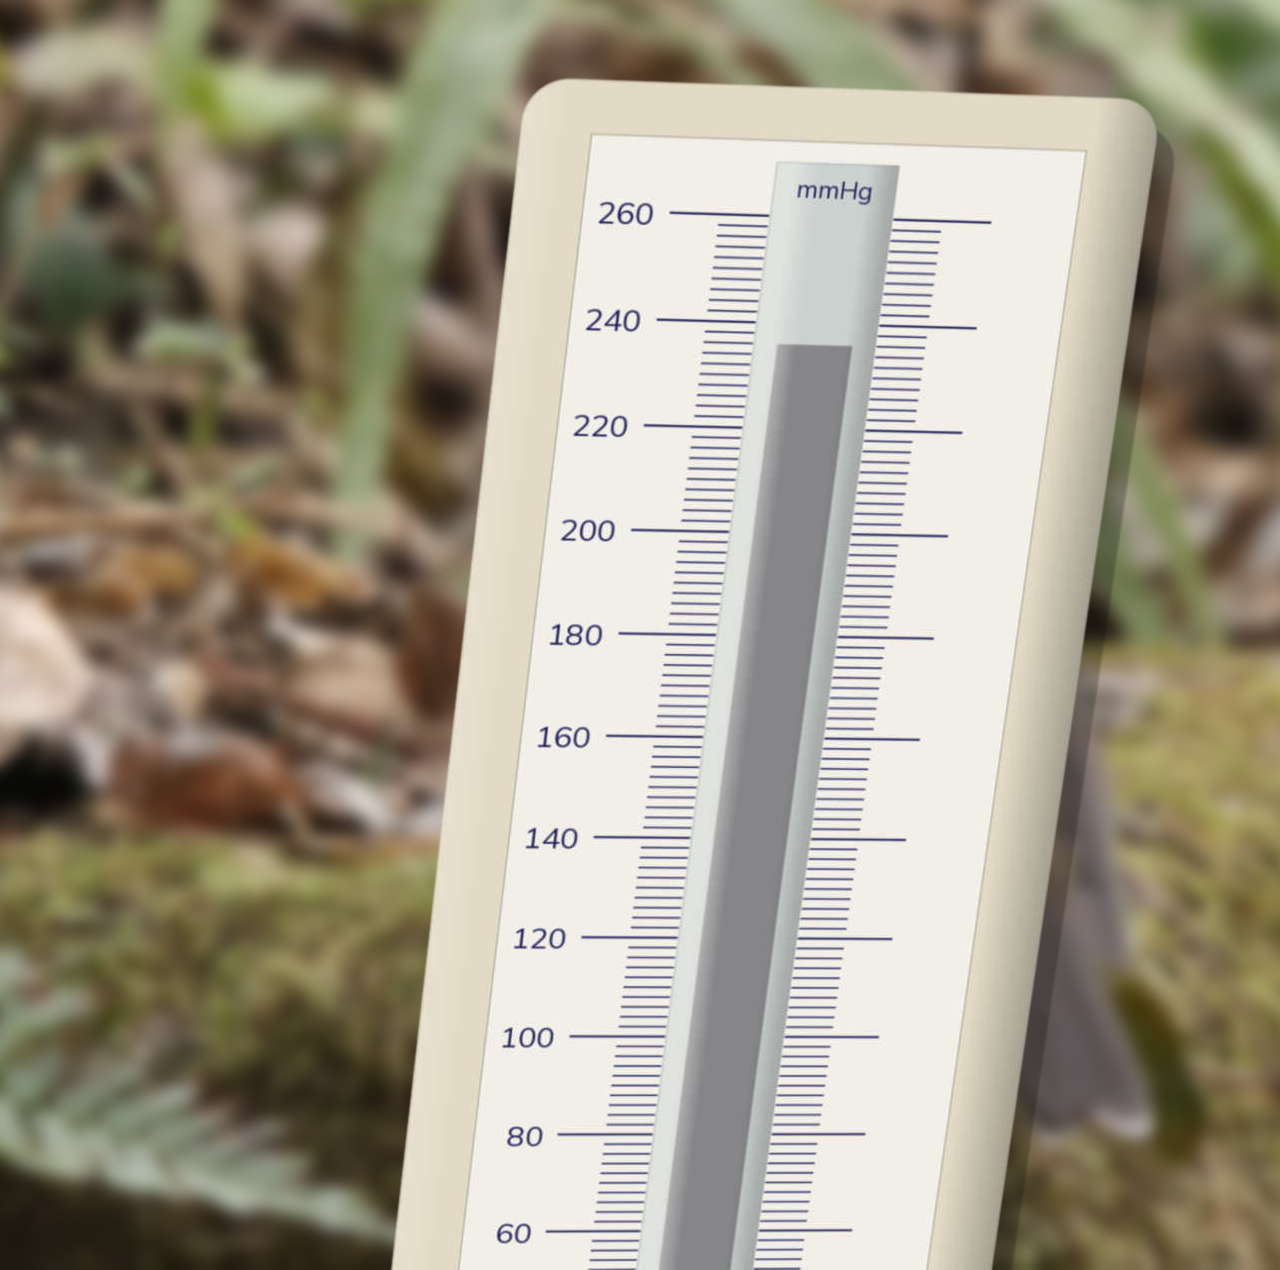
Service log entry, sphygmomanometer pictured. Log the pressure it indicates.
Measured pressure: 236 mmHg
